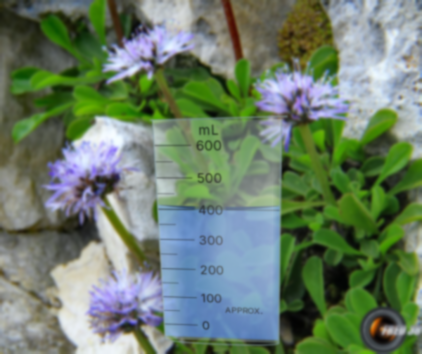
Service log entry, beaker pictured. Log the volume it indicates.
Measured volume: 400 mL
